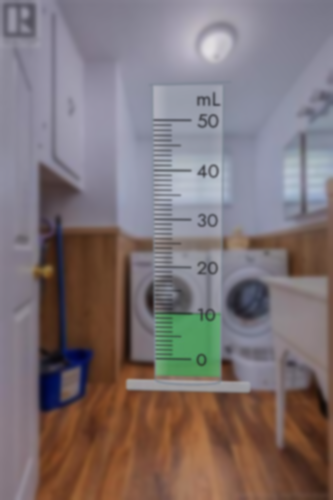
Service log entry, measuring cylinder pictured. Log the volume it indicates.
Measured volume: 10 mL
